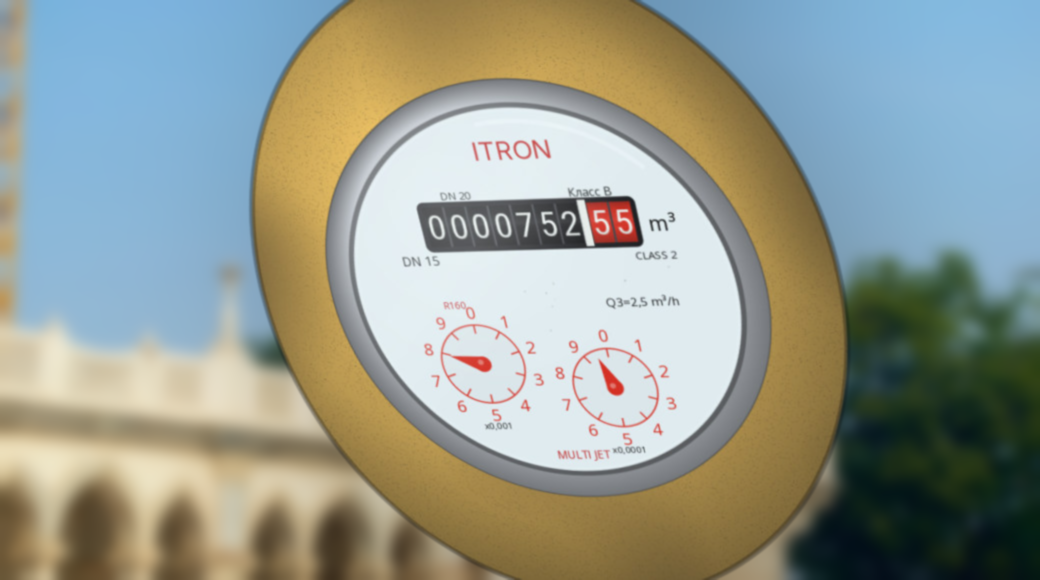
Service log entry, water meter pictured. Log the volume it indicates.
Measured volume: 752.5579 m³
